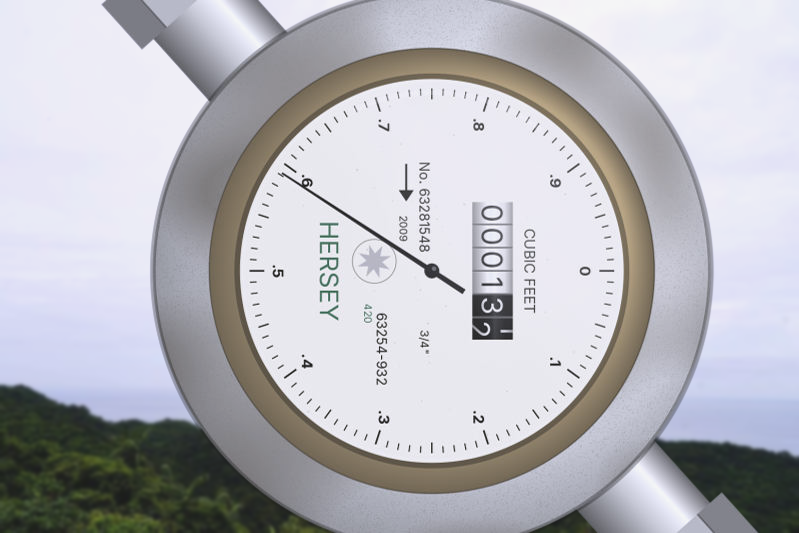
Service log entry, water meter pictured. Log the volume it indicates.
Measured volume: 131.59 ft³
